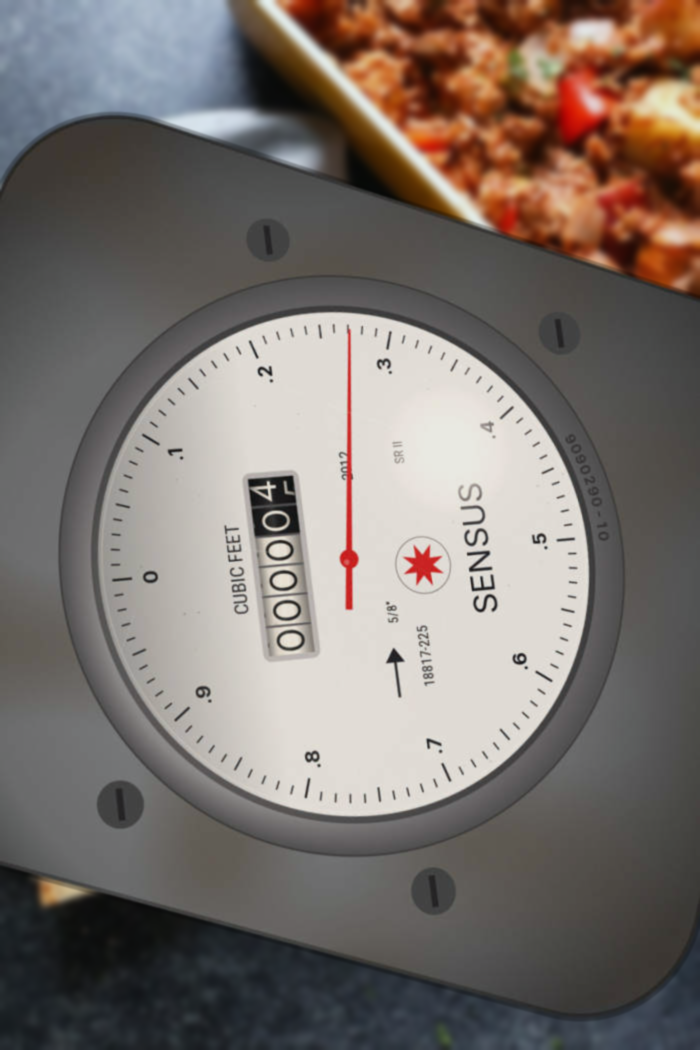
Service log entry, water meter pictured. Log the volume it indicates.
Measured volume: 4.27 ft³
